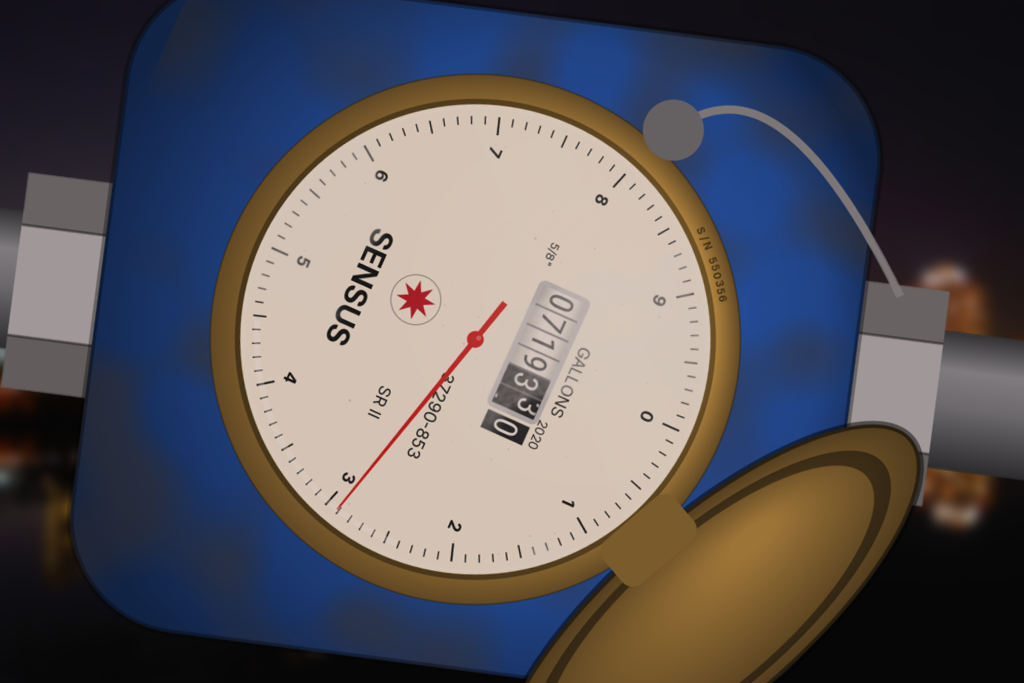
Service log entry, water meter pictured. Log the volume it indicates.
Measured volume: 719332.9 gal
